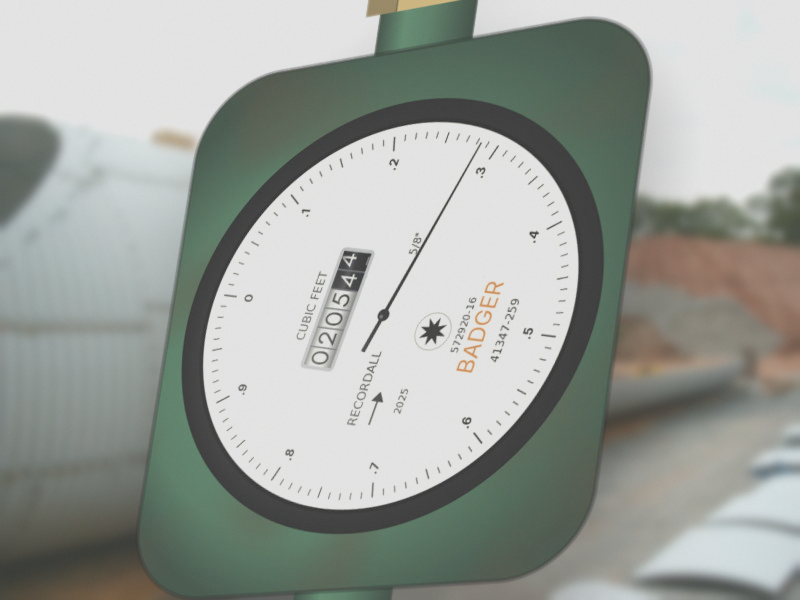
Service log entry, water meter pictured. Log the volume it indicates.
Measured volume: 20544.28 ft³
